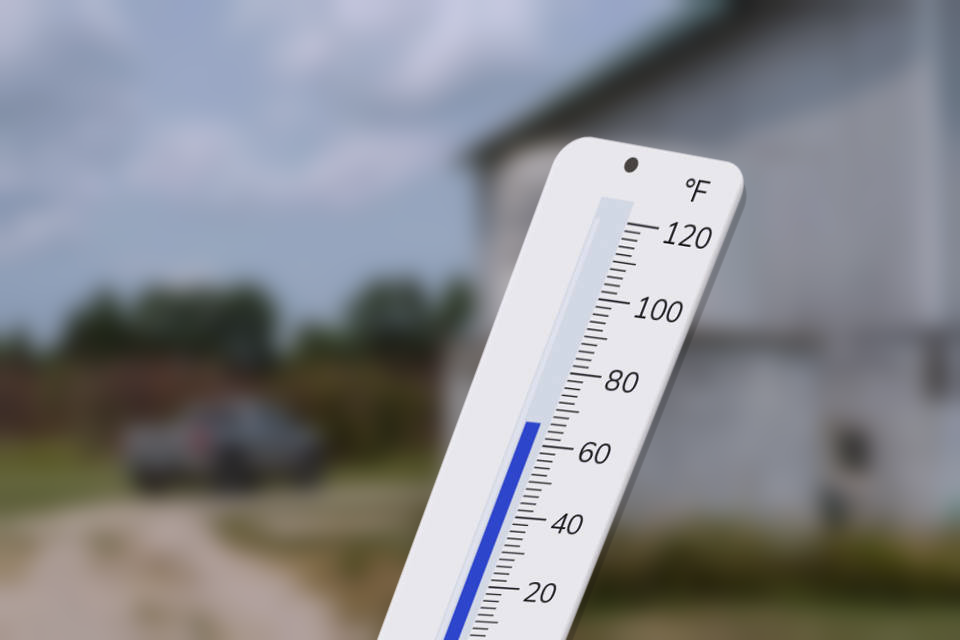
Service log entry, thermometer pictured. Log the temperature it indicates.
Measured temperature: 66 °F
